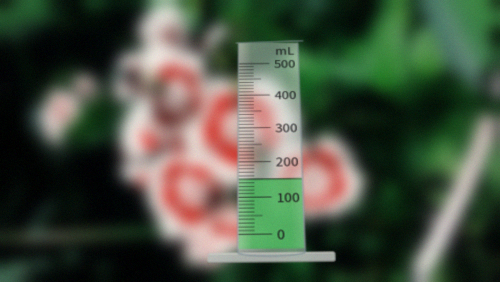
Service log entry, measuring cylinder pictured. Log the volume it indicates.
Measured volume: 150 mL
